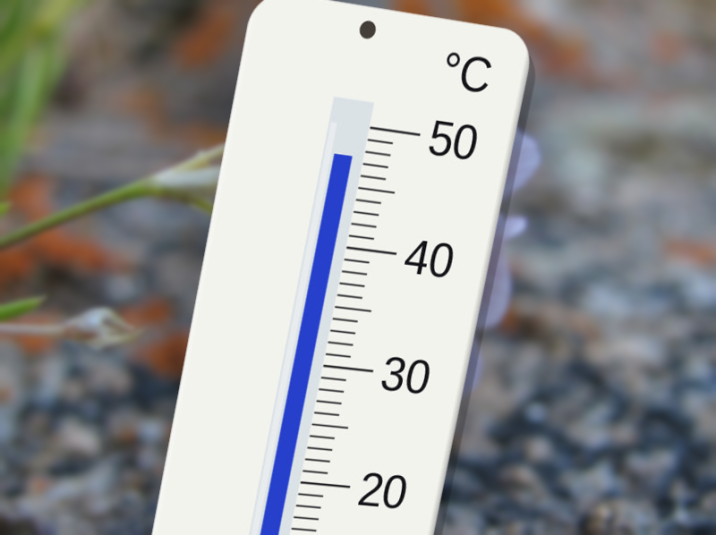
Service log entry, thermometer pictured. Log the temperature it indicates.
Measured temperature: 47.5 °C
